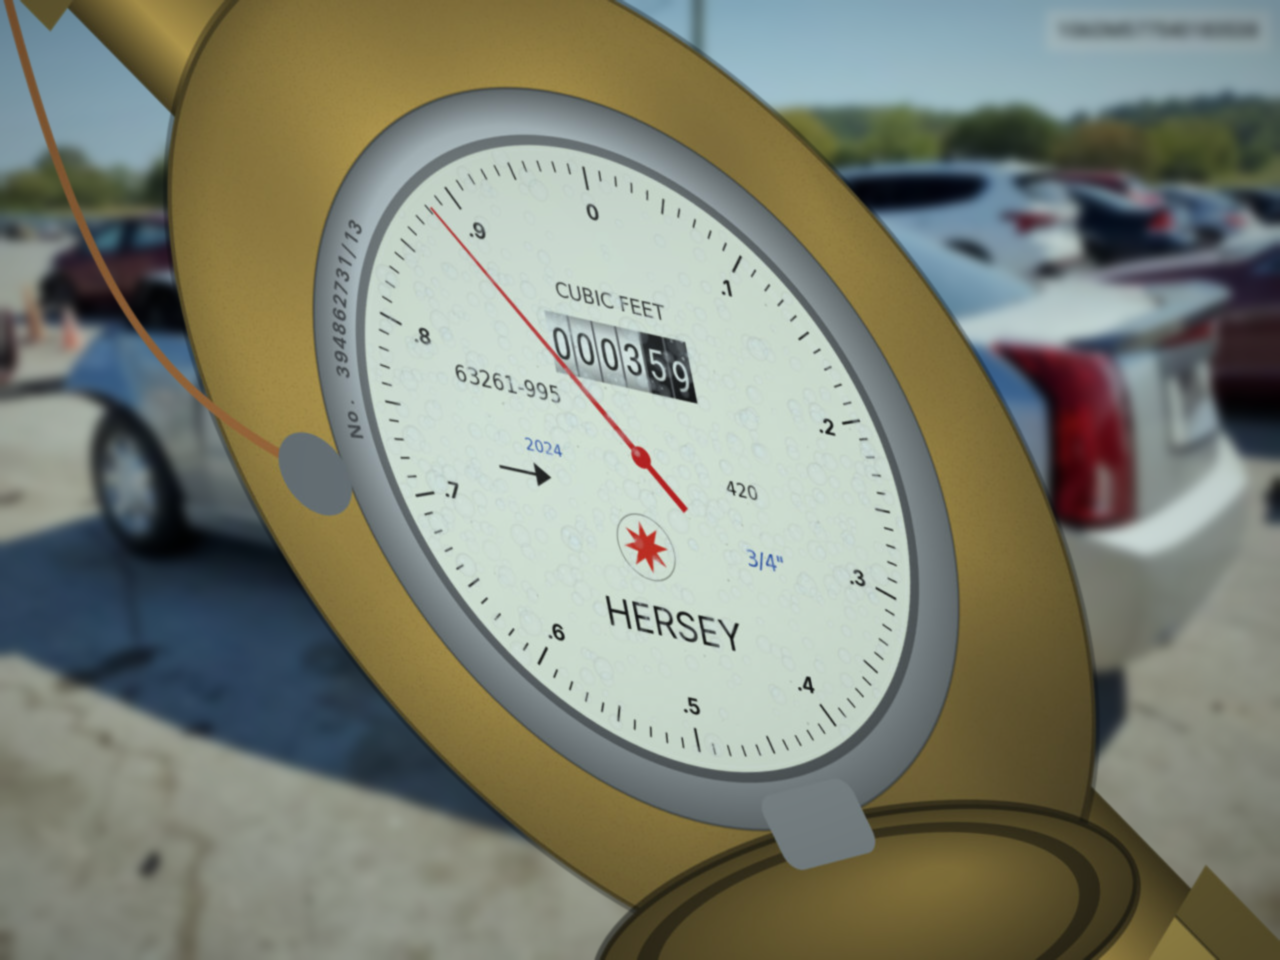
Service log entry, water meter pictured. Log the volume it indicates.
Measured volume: 358.88 ft³
